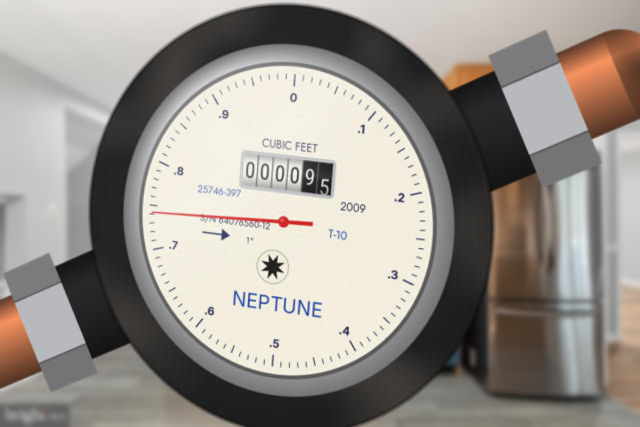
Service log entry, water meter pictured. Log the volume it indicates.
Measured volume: 94.74 ft³
